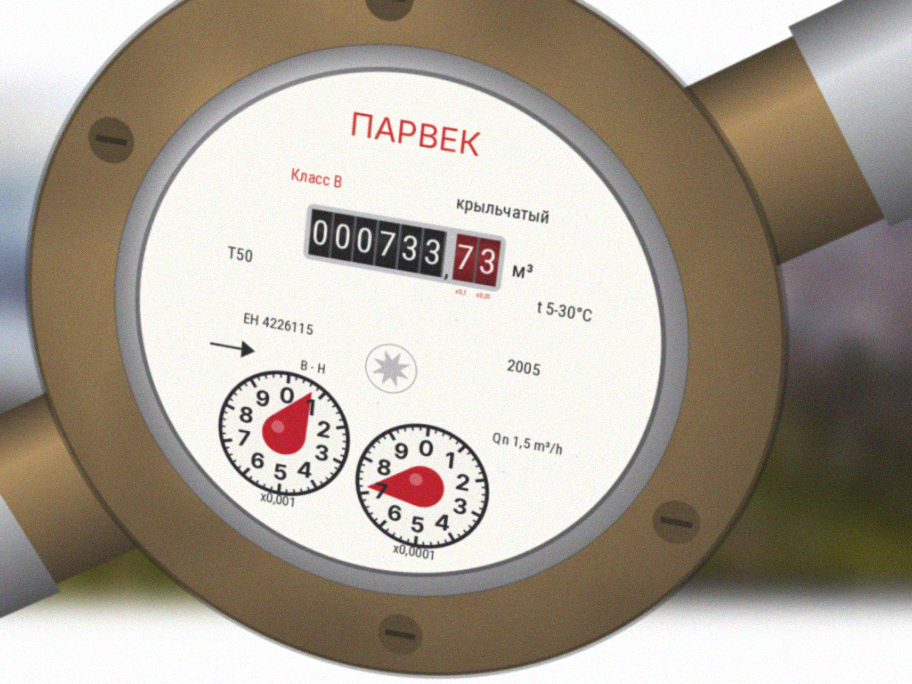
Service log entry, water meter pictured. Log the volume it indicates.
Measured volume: 733.7307 m³
